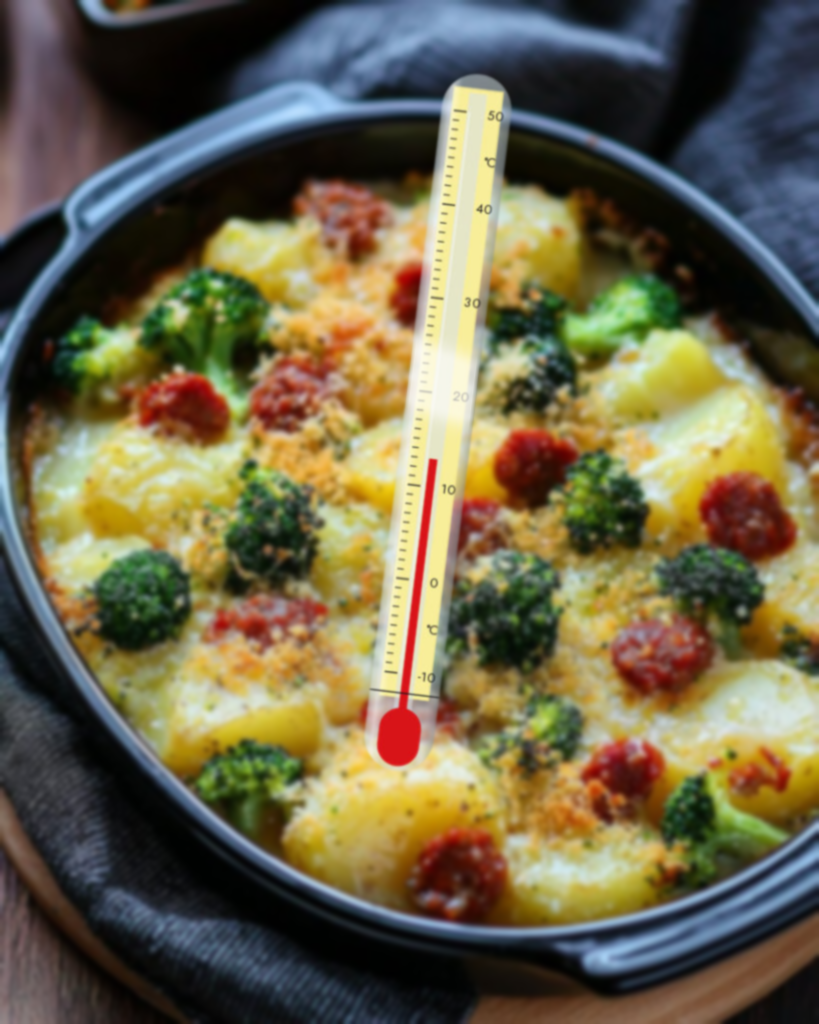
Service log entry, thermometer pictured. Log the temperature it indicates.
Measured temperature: 13 °C
